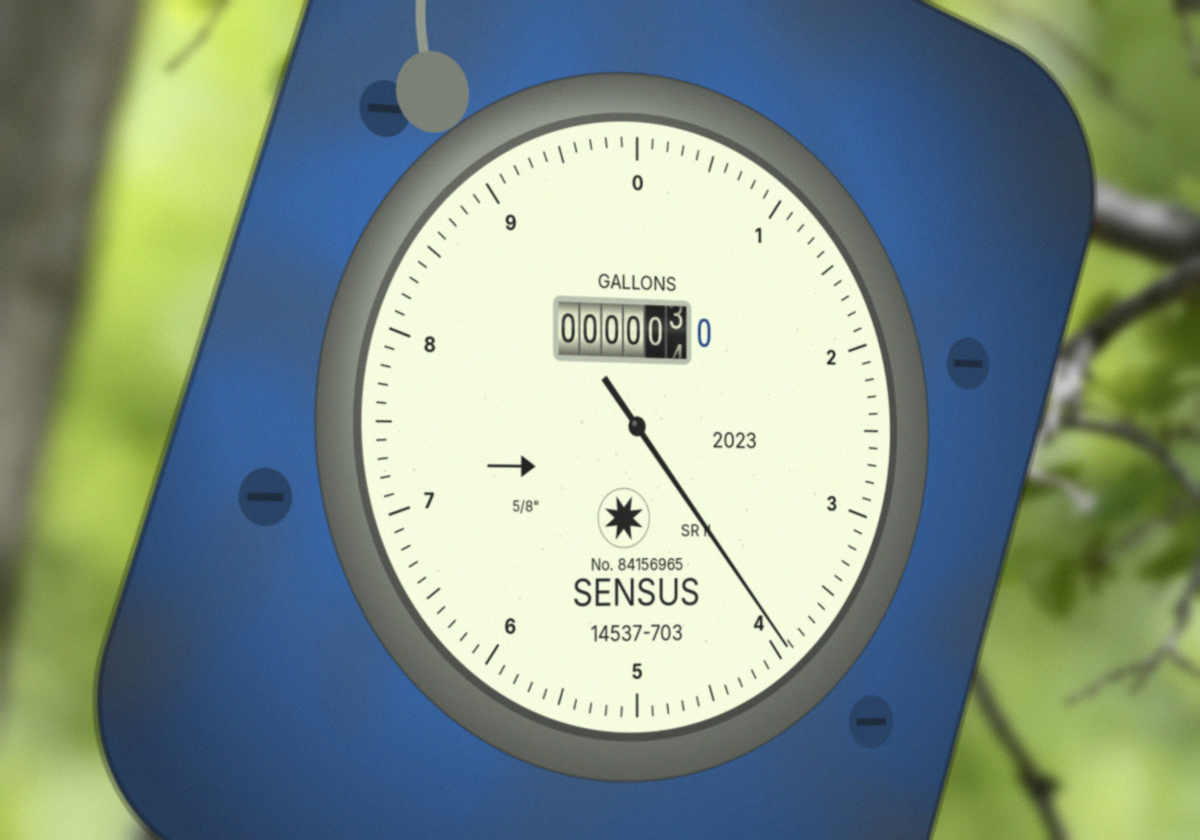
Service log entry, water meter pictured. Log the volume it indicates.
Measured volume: 33.9 gal
